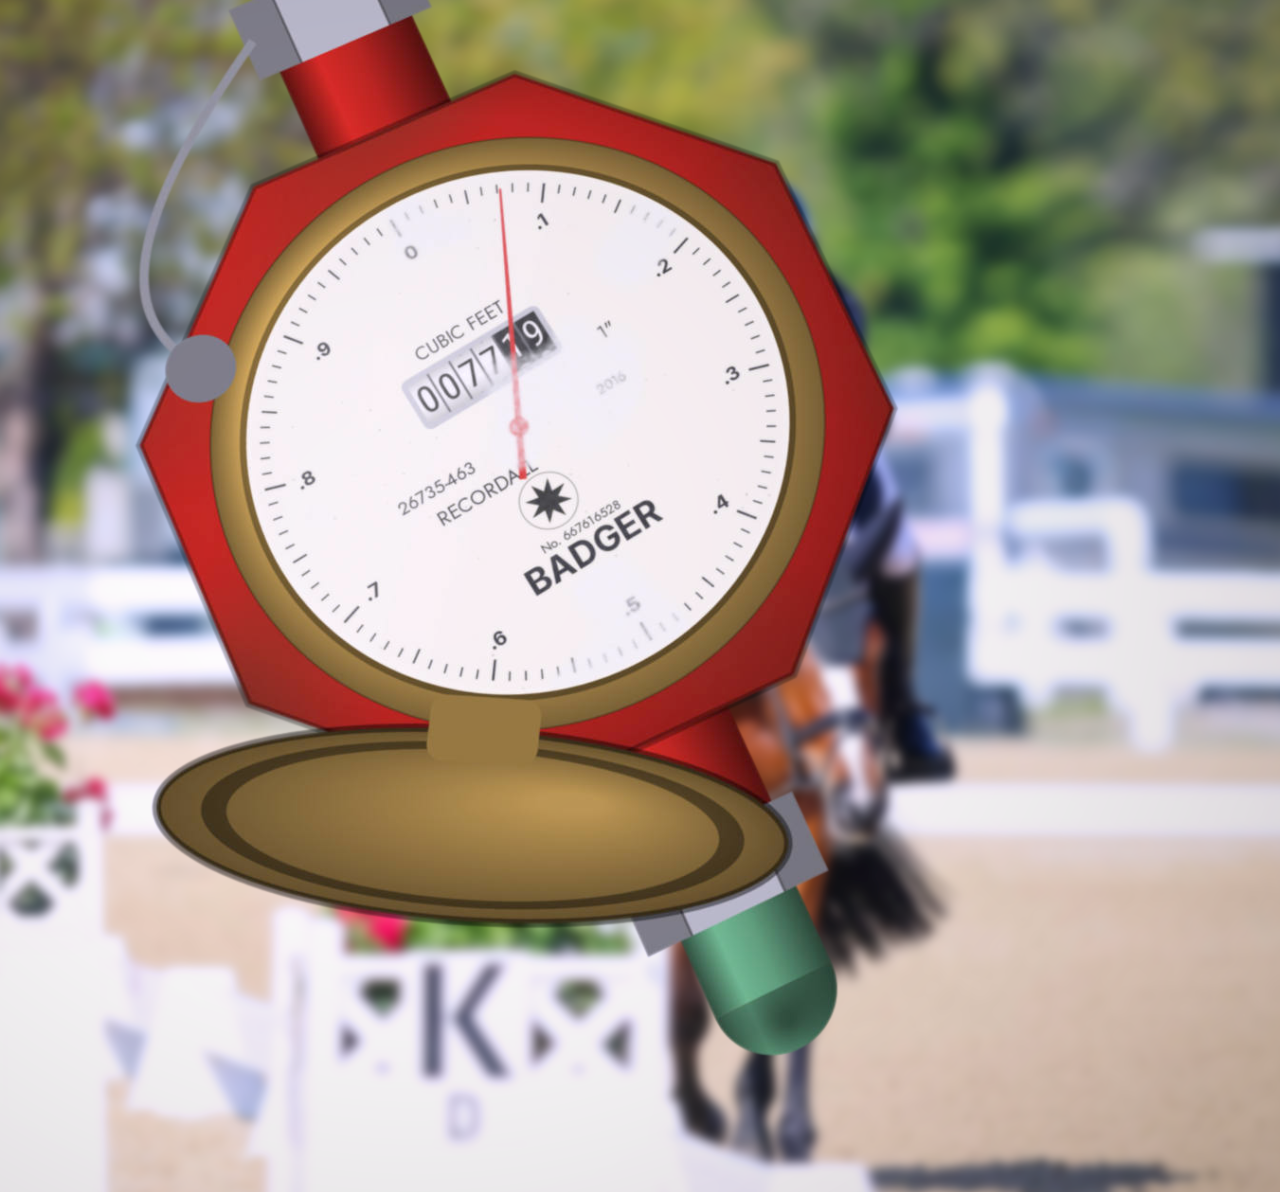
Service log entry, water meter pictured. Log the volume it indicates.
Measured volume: 7719.07 ft³
